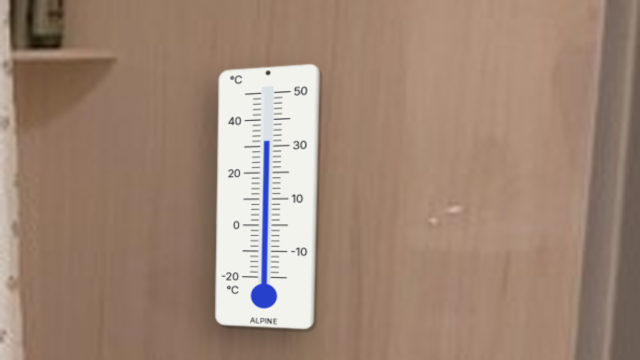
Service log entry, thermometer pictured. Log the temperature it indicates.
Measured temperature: 32 °C
